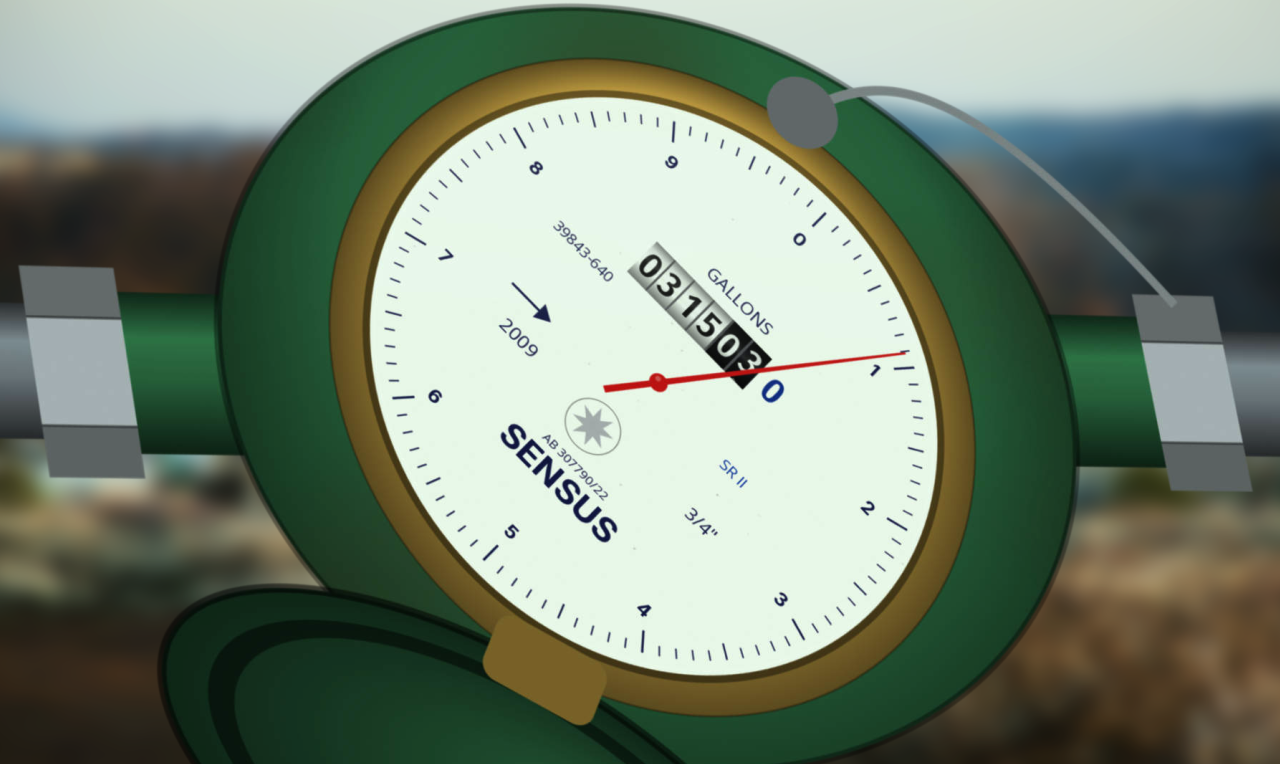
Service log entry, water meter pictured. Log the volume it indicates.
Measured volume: 315030.9 gal
